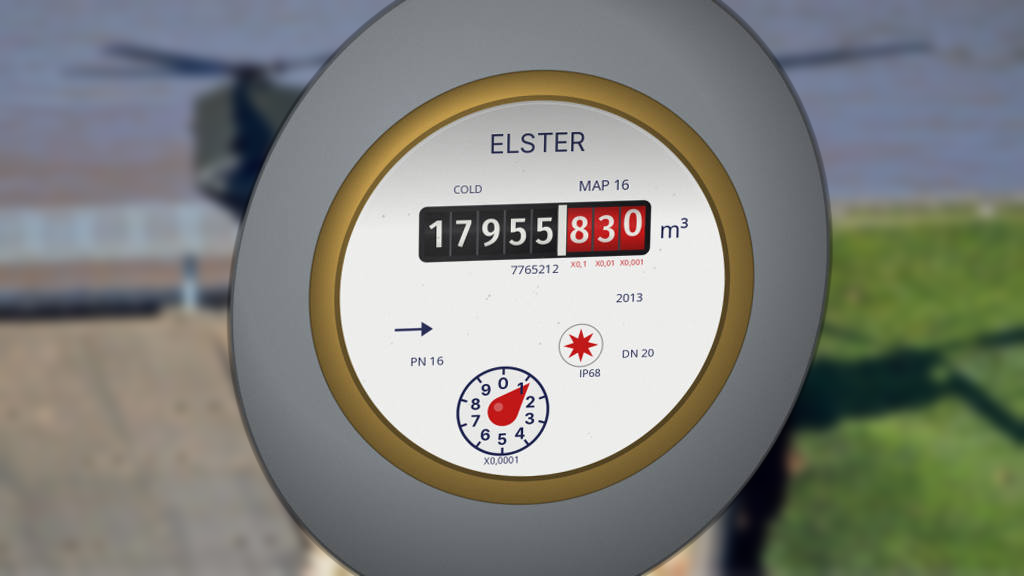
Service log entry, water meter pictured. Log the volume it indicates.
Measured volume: 17955.8301 m³
